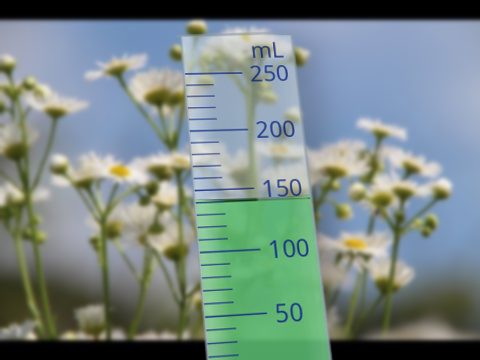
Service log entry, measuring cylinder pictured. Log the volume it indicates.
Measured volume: 140 mL
